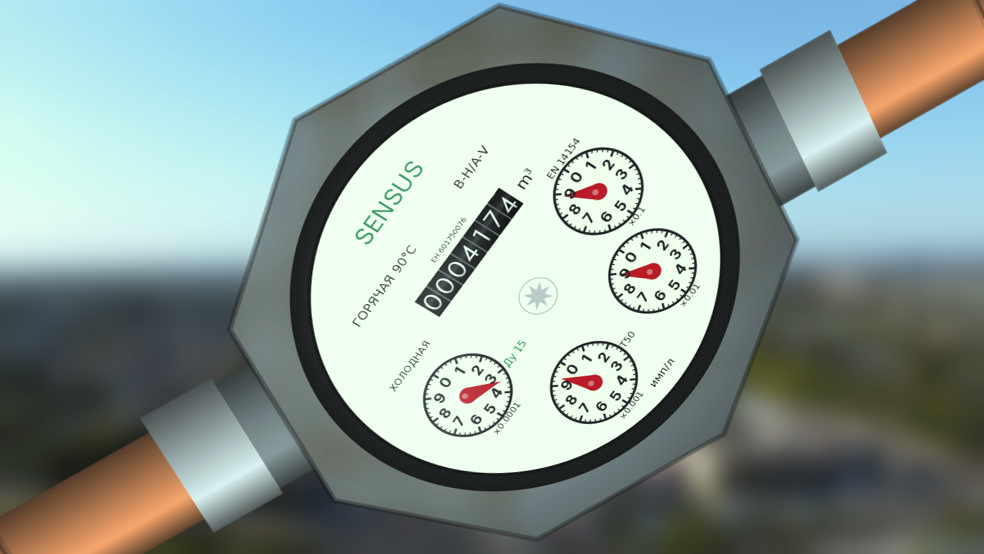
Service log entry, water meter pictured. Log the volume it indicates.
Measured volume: 4173.8893 m³
